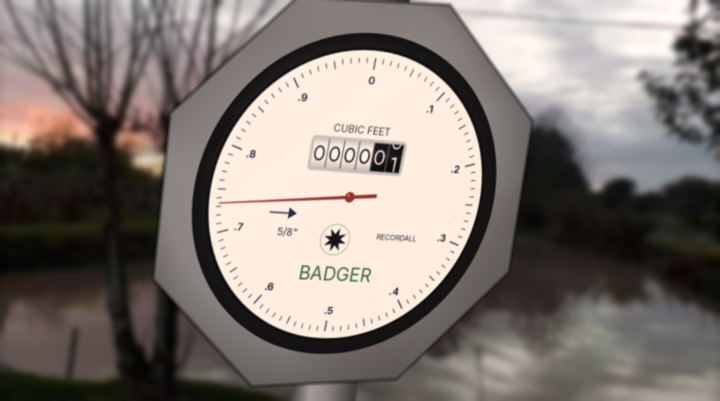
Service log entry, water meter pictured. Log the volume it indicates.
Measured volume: 0.73 ft³
